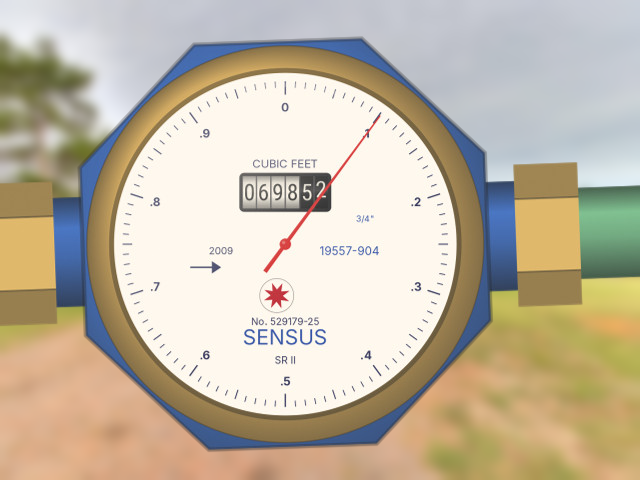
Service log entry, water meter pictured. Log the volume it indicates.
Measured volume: 69852.10 ft³
